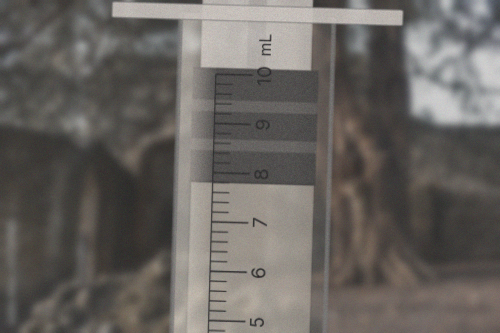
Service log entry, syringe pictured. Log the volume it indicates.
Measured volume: 7.8 mL
